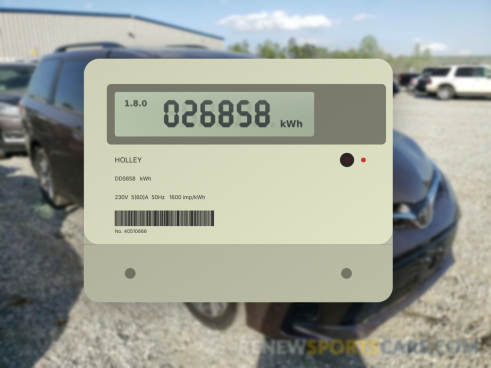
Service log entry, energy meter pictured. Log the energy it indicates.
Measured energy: 26858 kWh
